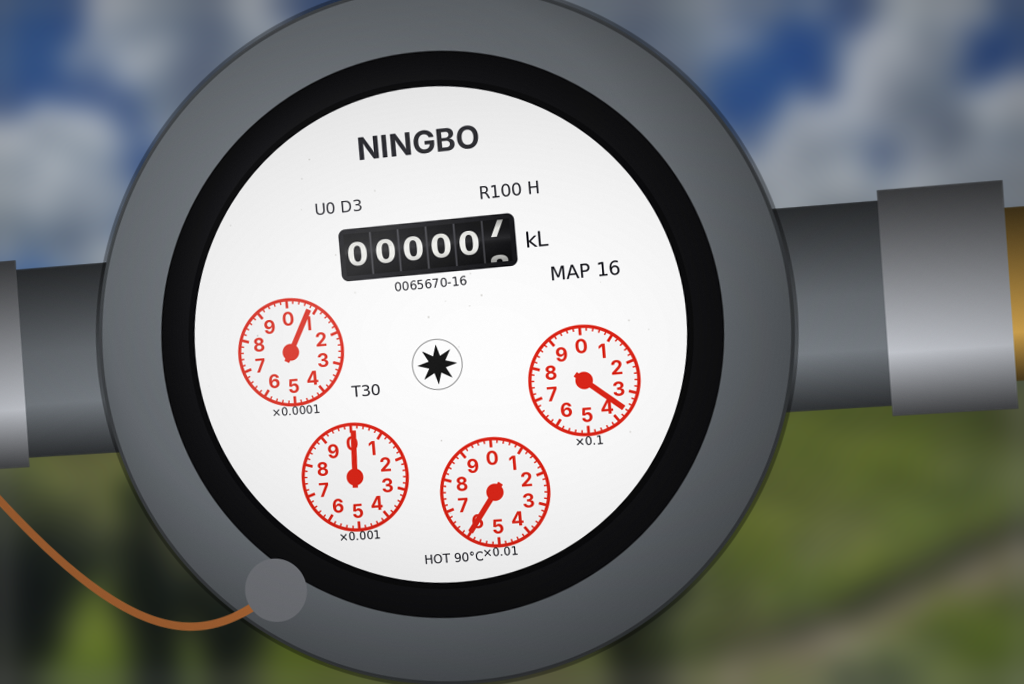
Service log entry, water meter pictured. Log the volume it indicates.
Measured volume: 7.3600 kL
